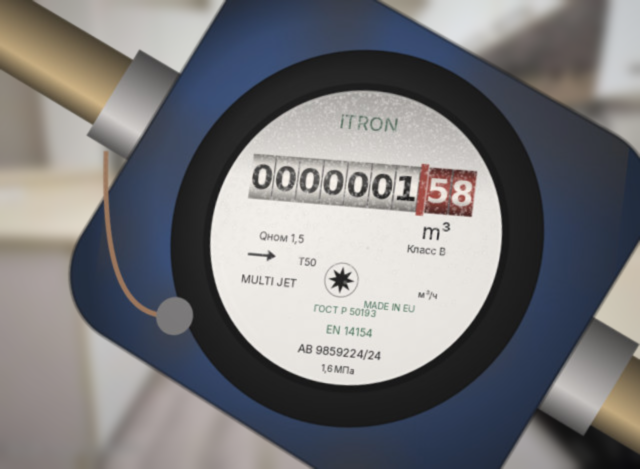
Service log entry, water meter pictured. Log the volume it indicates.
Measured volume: 1.58 m³
